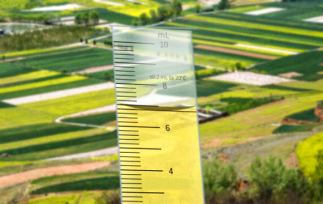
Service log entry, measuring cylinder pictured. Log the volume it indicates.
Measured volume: 6.8 mL
